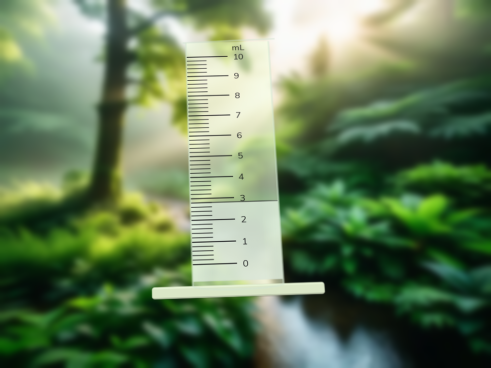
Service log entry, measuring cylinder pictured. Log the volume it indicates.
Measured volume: 2.8 mL
